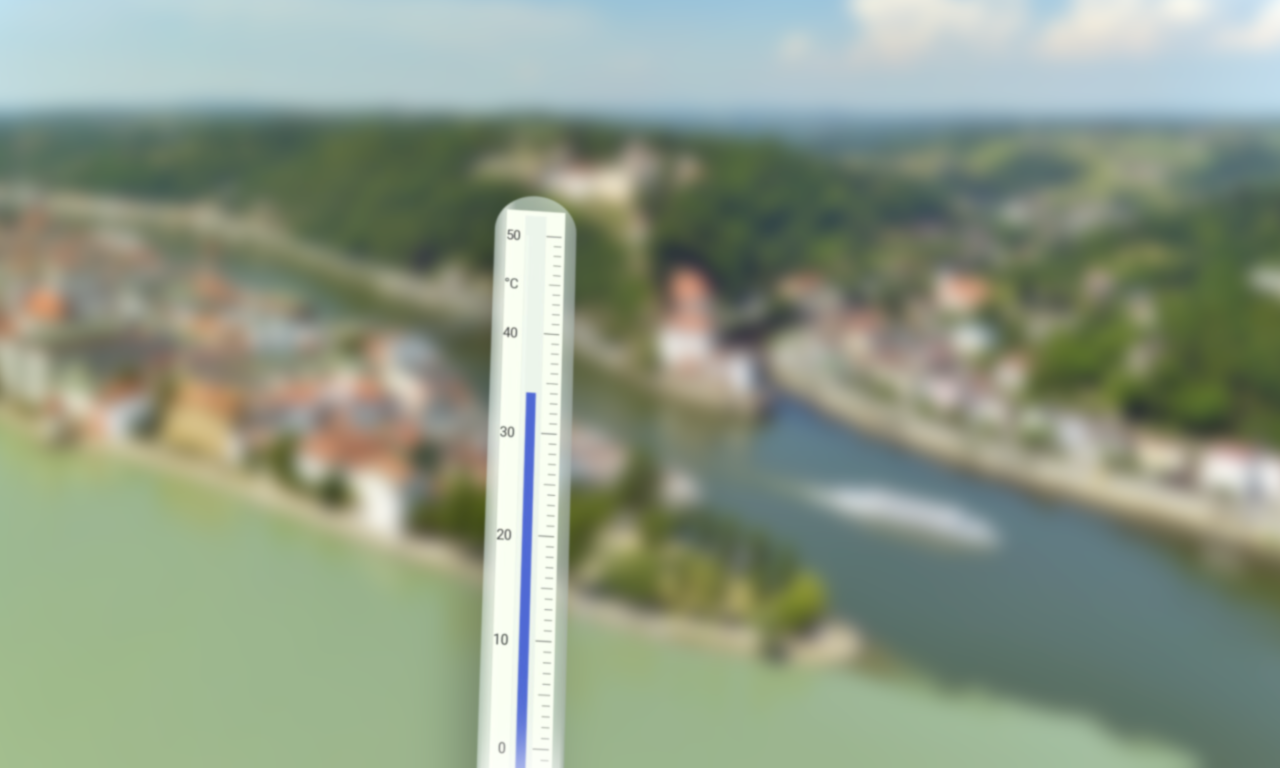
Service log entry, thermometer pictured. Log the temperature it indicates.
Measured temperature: 34 °C
